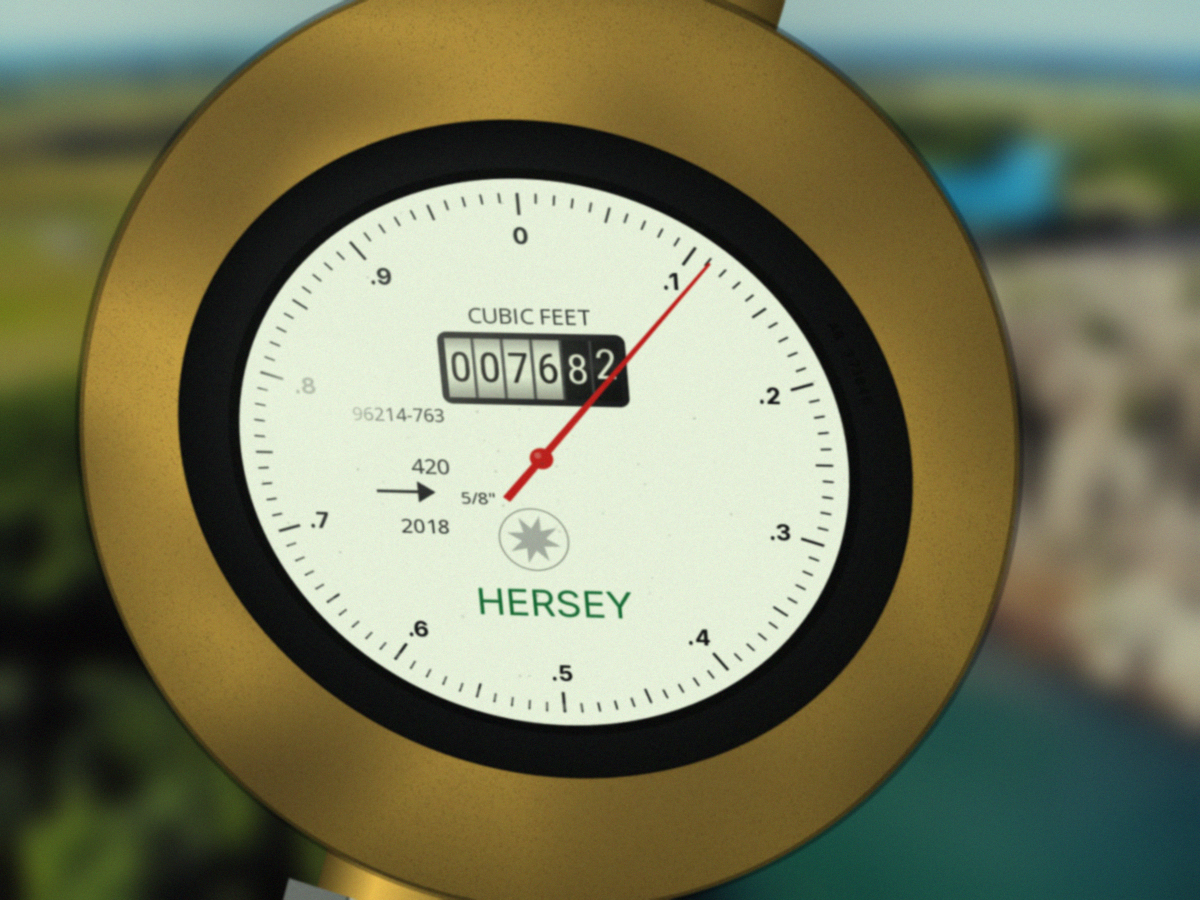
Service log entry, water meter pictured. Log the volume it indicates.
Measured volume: 7682.11 ft³
